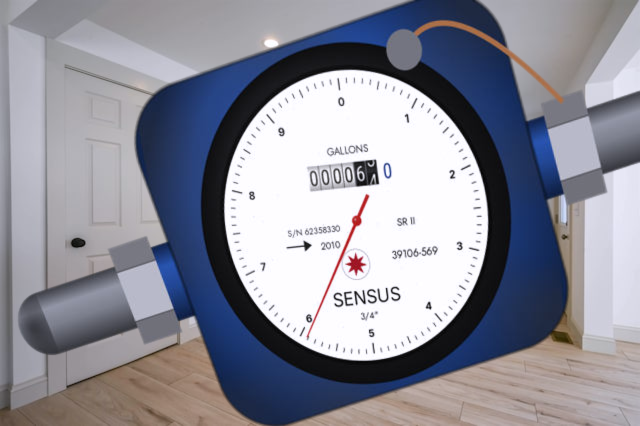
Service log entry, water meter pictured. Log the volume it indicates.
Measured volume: 635.9 gal
